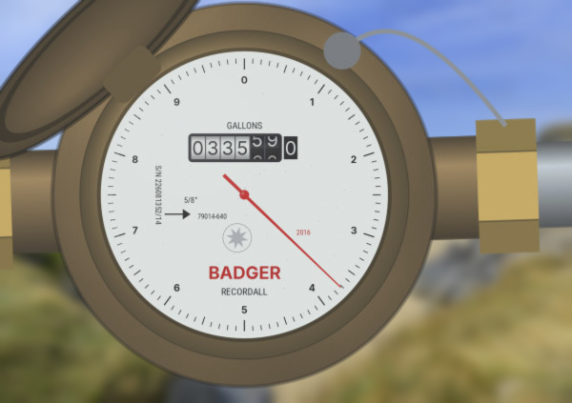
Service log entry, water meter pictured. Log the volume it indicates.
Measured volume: 335593.7 gal
